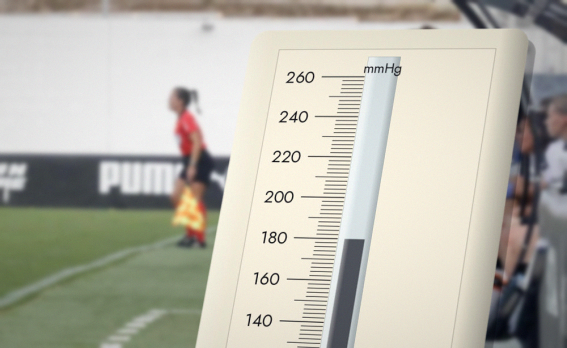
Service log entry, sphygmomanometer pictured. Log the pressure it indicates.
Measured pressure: 180 mmHg
